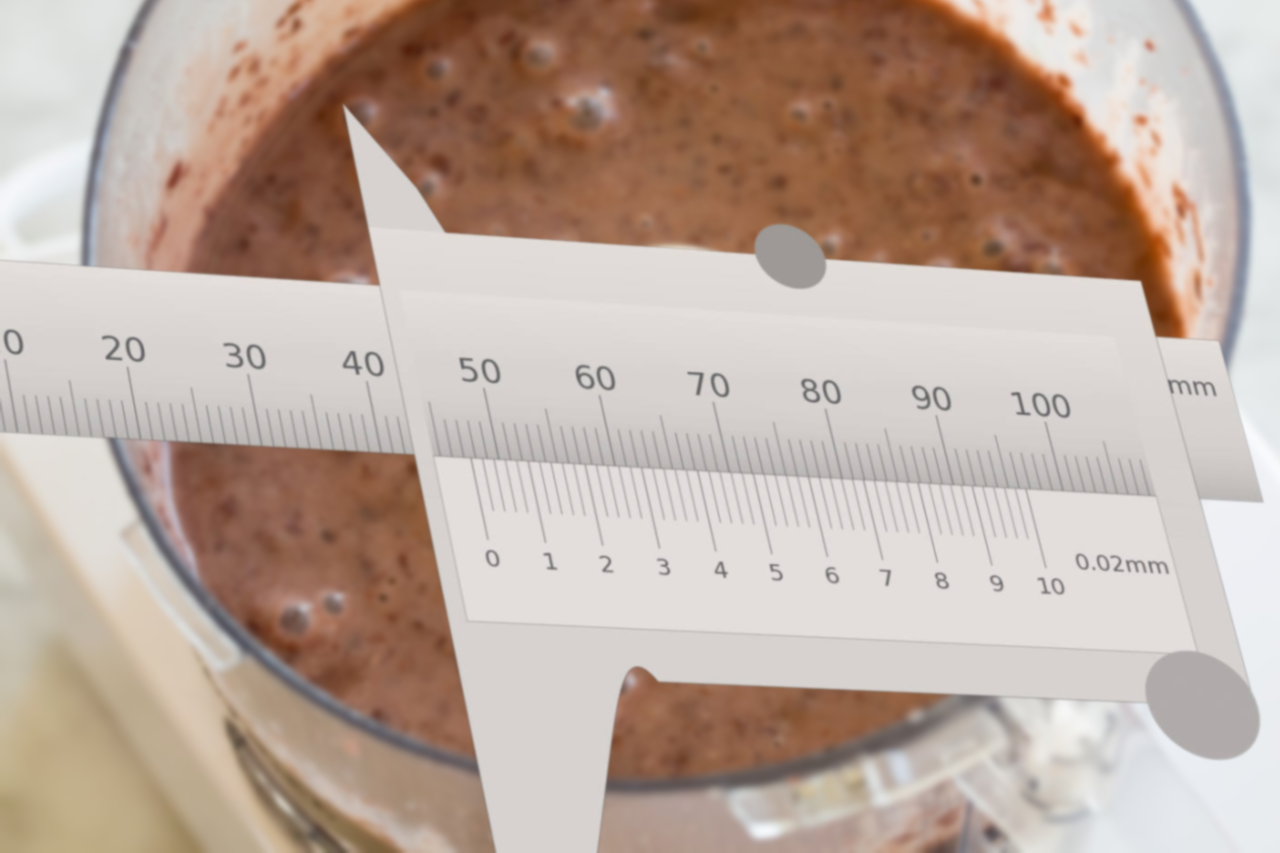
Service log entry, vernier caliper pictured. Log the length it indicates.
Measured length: 47.6 mm
